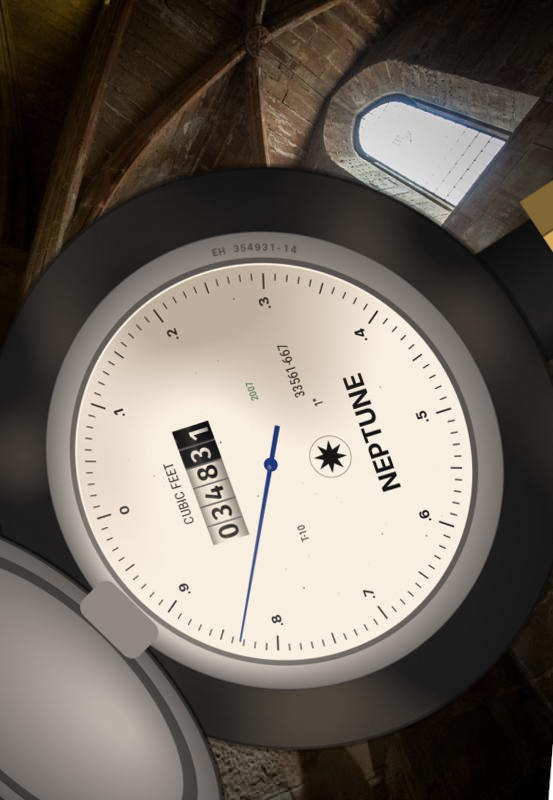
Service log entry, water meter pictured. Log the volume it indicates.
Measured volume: 34830.83 ft³
